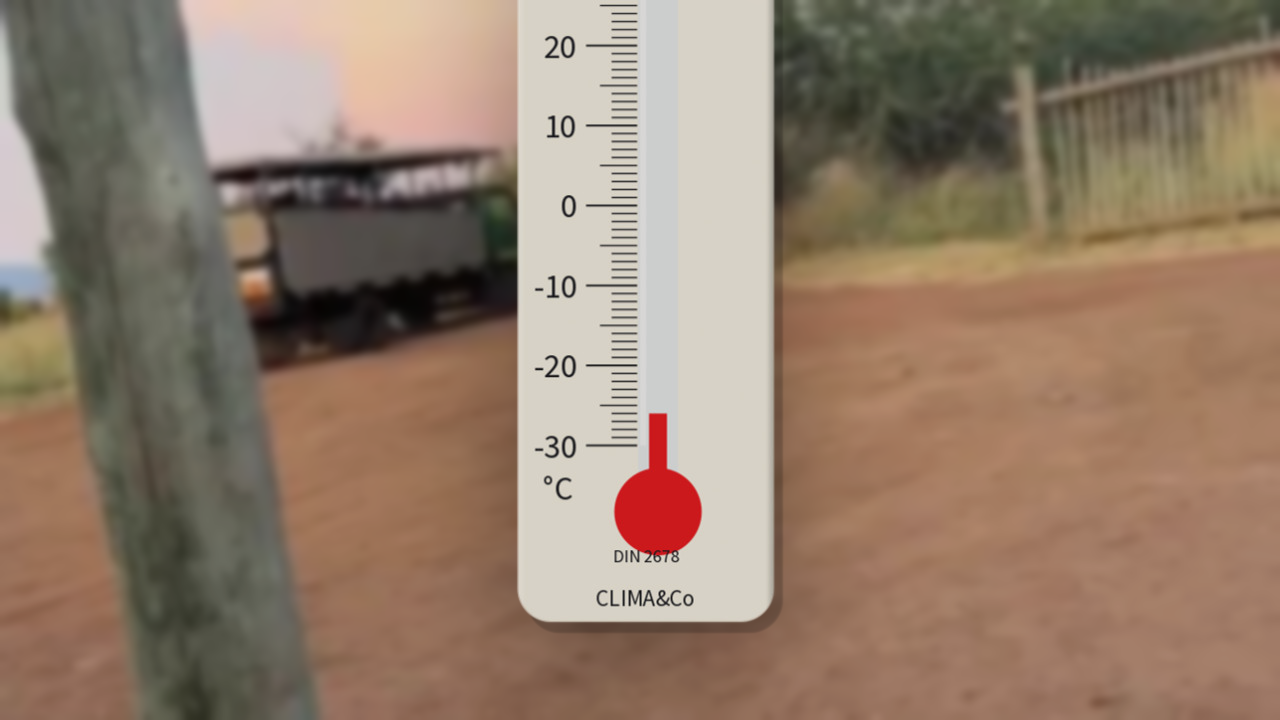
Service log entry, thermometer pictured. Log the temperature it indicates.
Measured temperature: -26 °C
